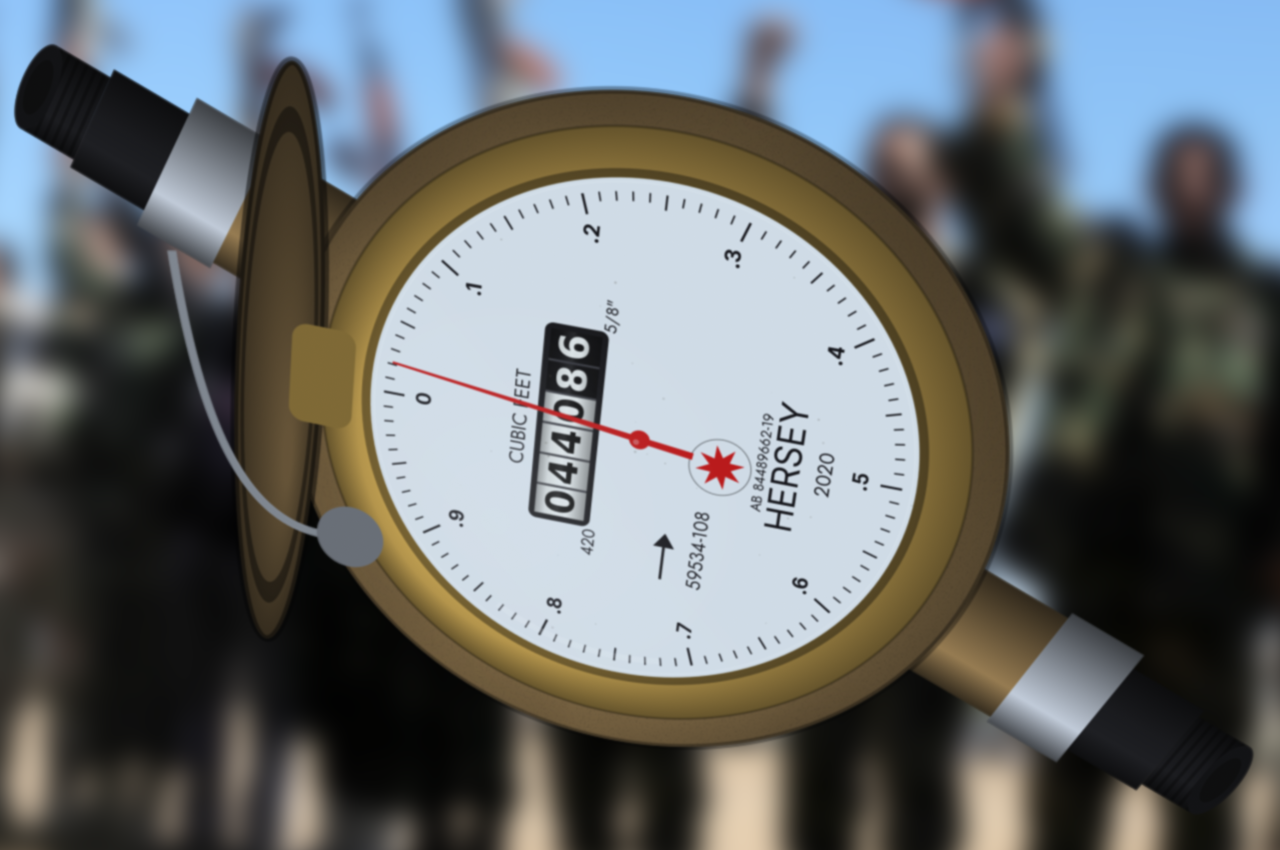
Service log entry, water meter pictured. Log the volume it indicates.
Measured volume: 44086.02 ft³
